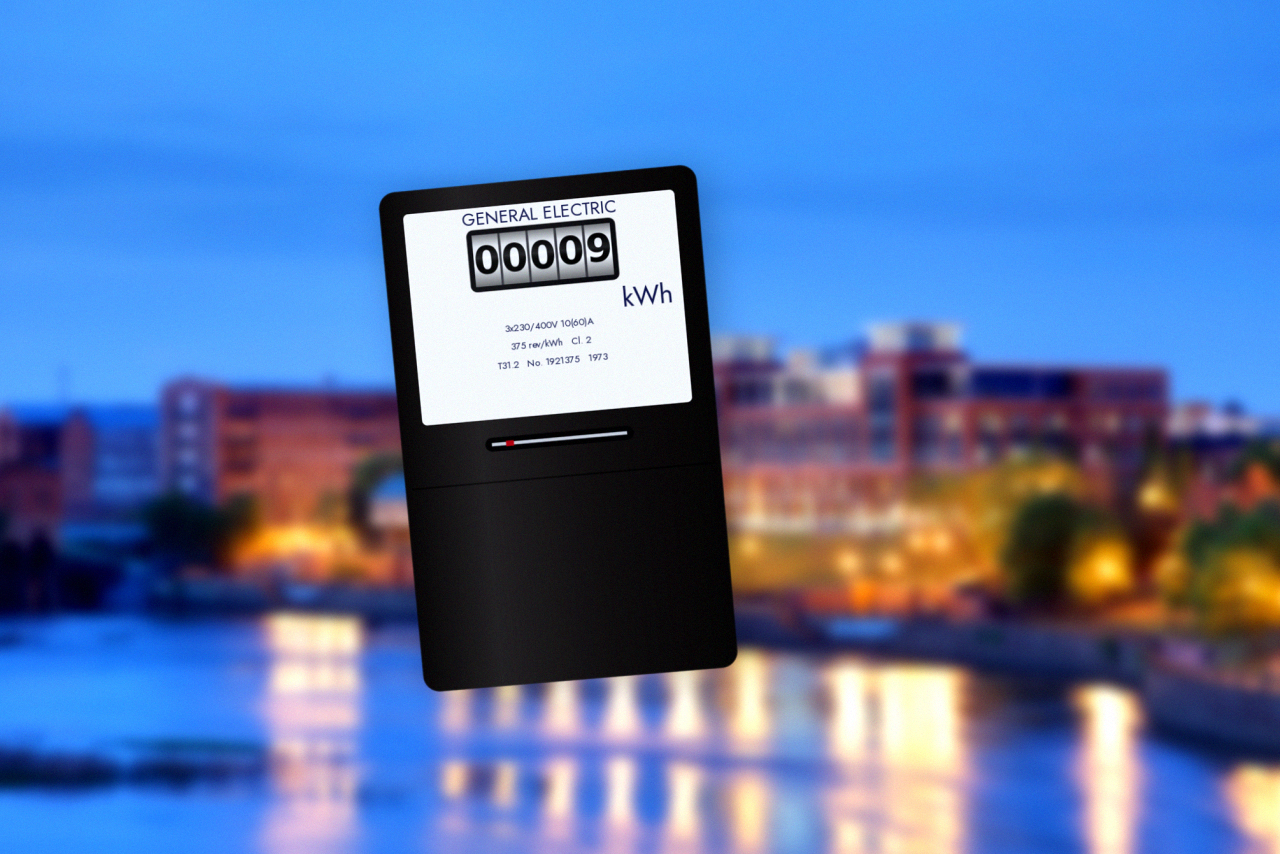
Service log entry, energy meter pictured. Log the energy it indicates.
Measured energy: 9 kWh
